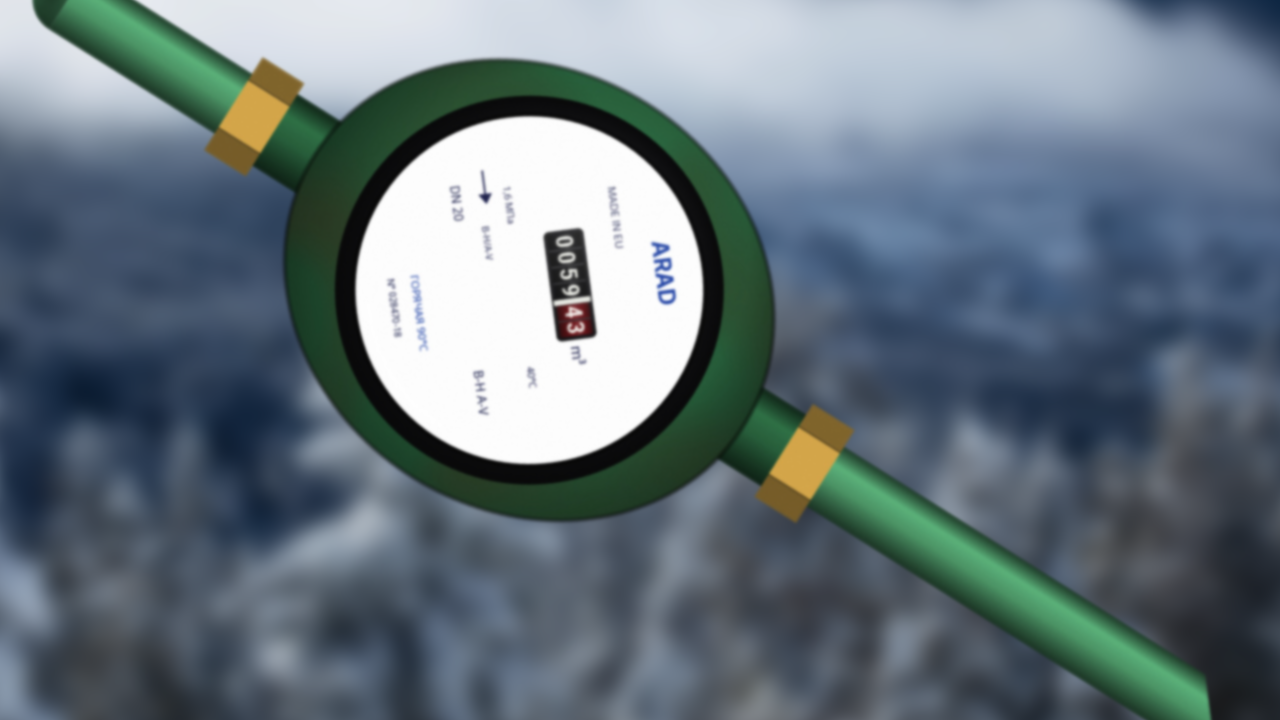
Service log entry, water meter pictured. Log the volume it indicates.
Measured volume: 59.43 m³
